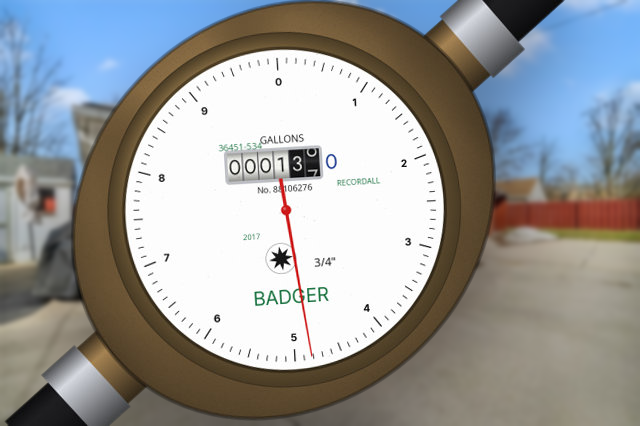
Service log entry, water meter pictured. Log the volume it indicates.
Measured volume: 1364.8 gal
